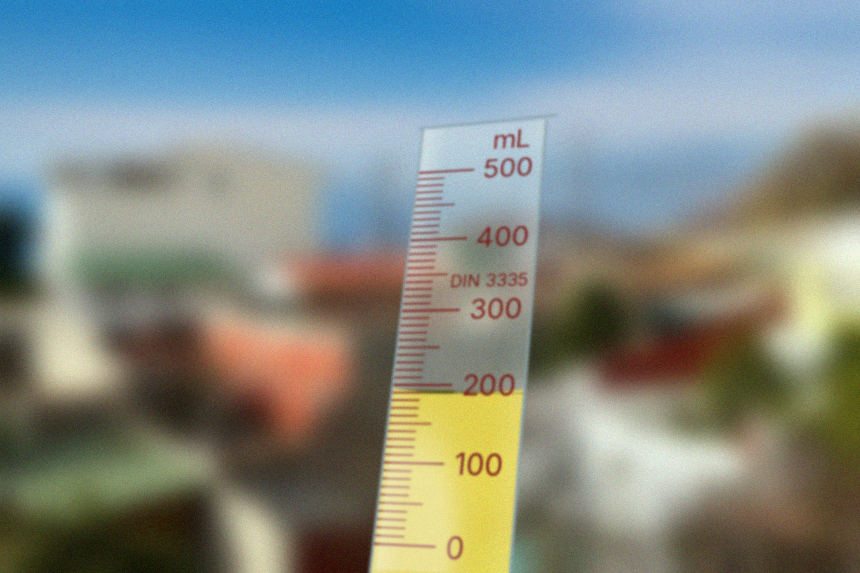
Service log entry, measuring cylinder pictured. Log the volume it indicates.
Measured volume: 190 mL
